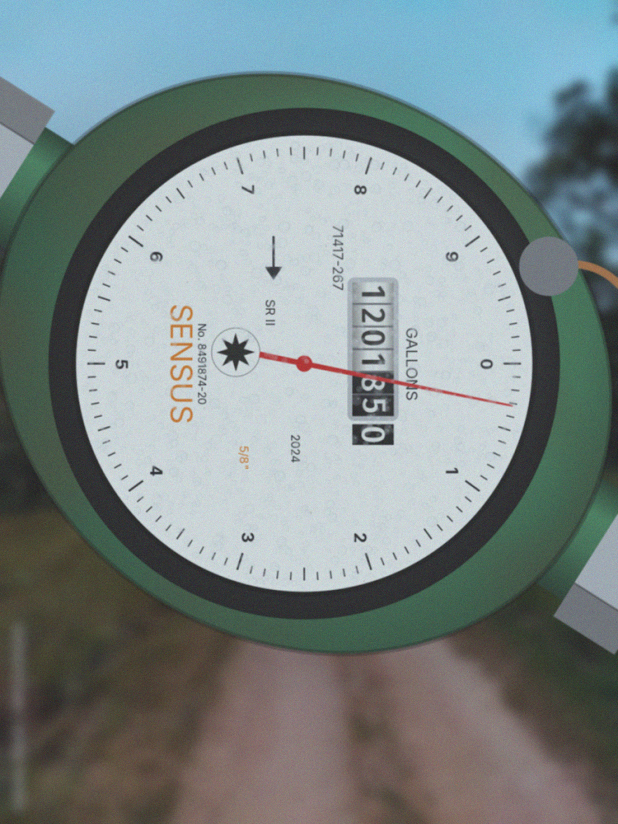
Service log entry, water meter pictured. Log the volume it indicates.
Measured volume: 1201850.3 gal
